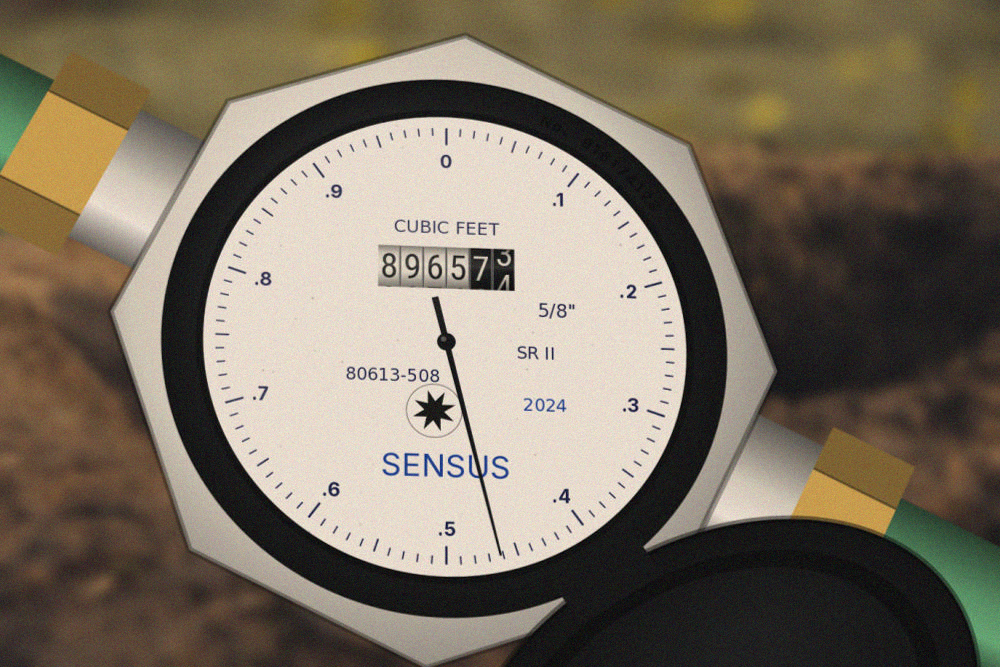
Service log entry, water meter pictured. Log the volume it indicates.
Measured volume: 896573.46 ft³
